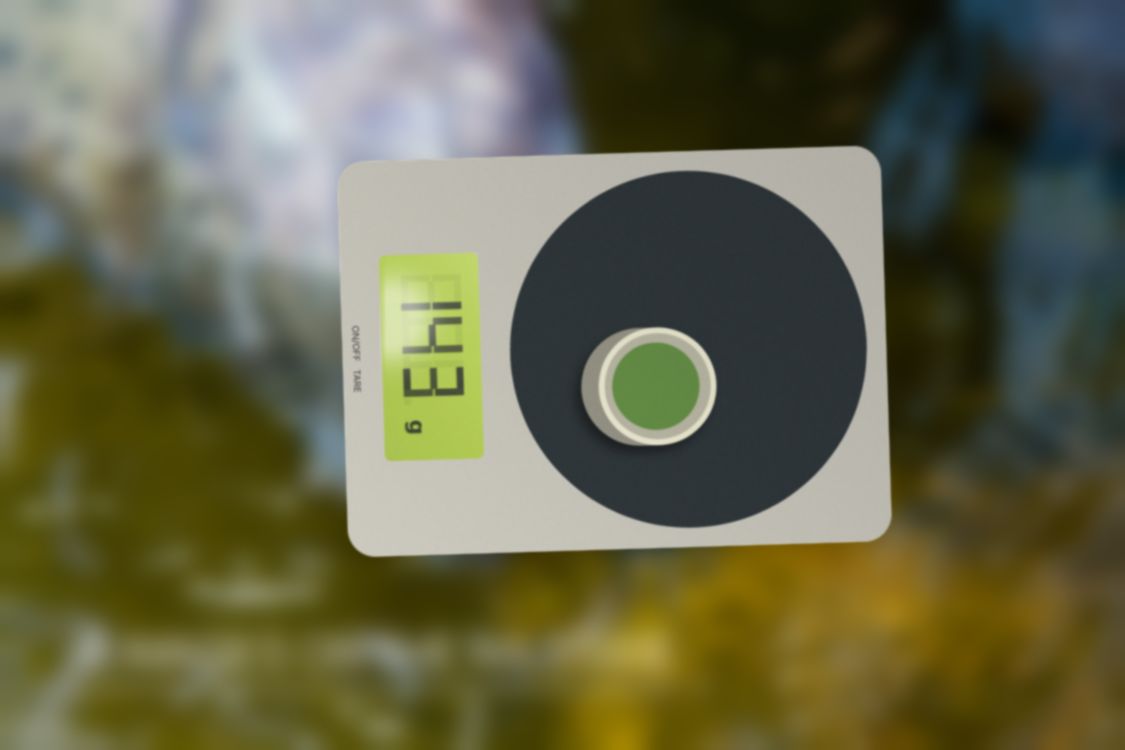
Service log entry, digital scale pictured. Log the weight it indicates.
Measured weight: 143 g
